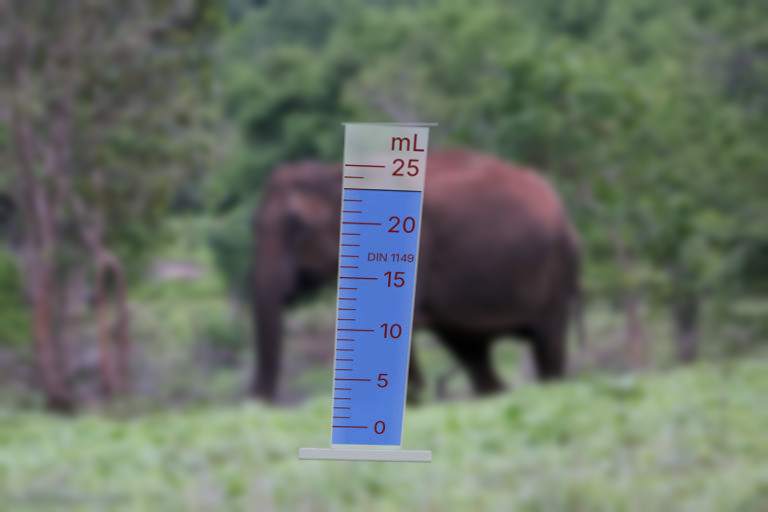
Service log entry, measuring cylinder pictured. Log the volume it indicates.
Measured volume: 23 mL
